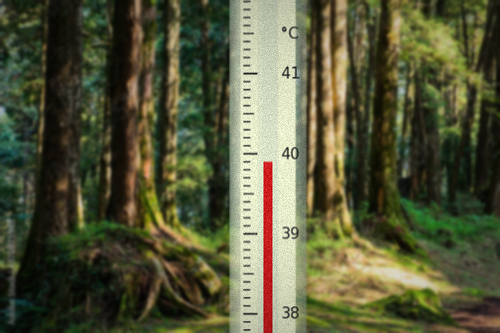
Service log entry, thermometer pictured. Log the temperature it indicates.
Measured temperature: 39.9 °C
